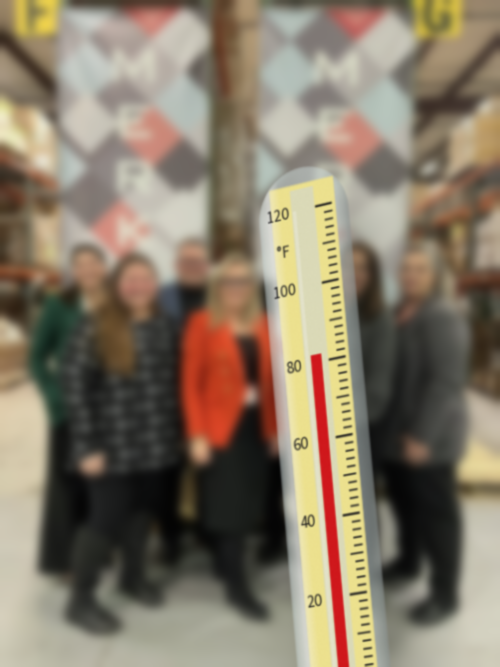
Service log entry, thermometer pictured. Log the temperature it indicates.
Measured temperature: 82 °F
